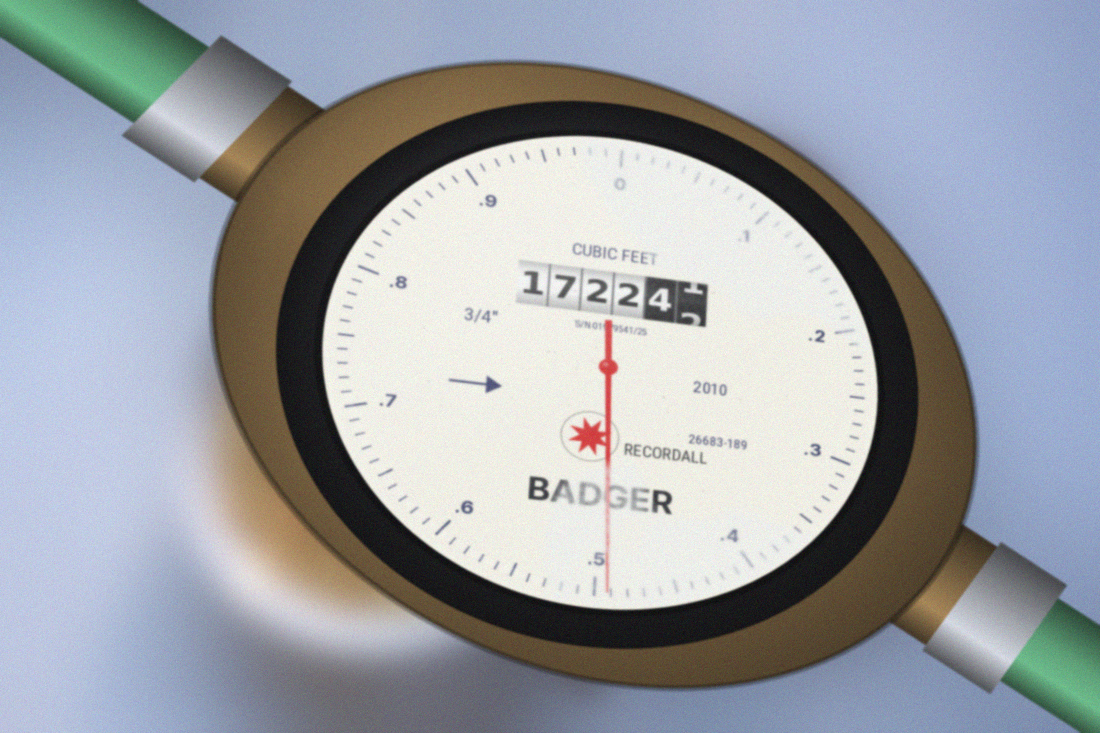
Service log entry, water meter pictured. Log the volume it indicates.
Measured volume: 172241.49 ft³
